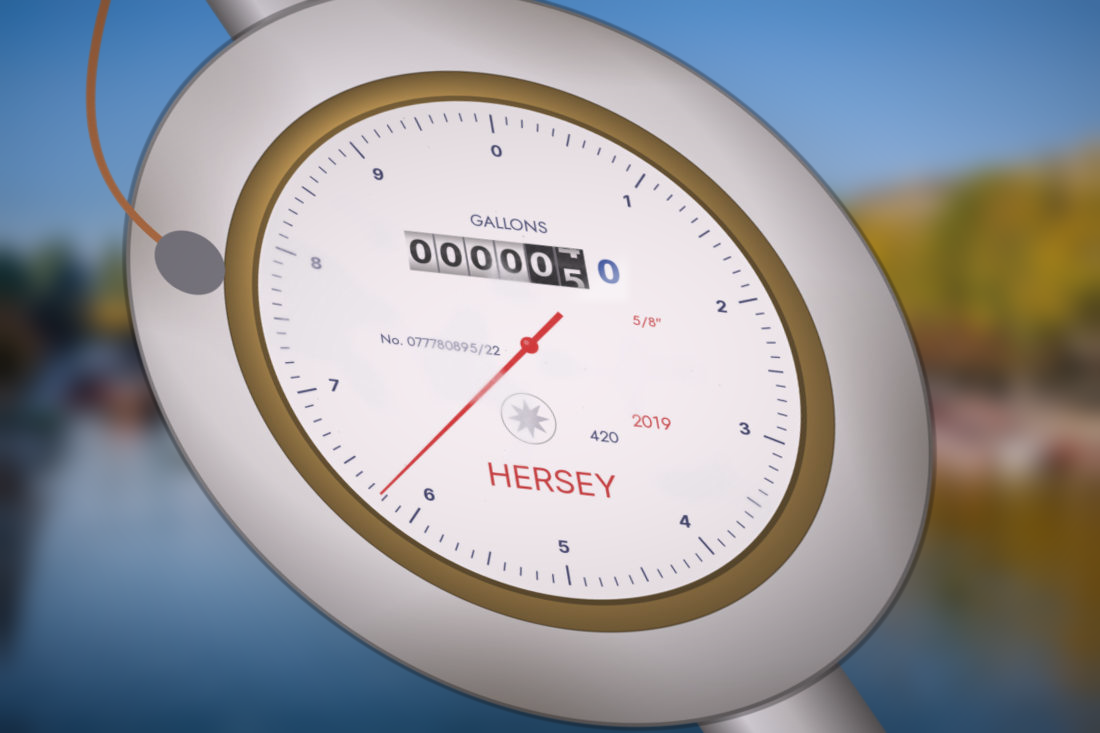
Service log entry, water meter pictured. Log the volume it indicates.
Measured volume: 46.2 gal
